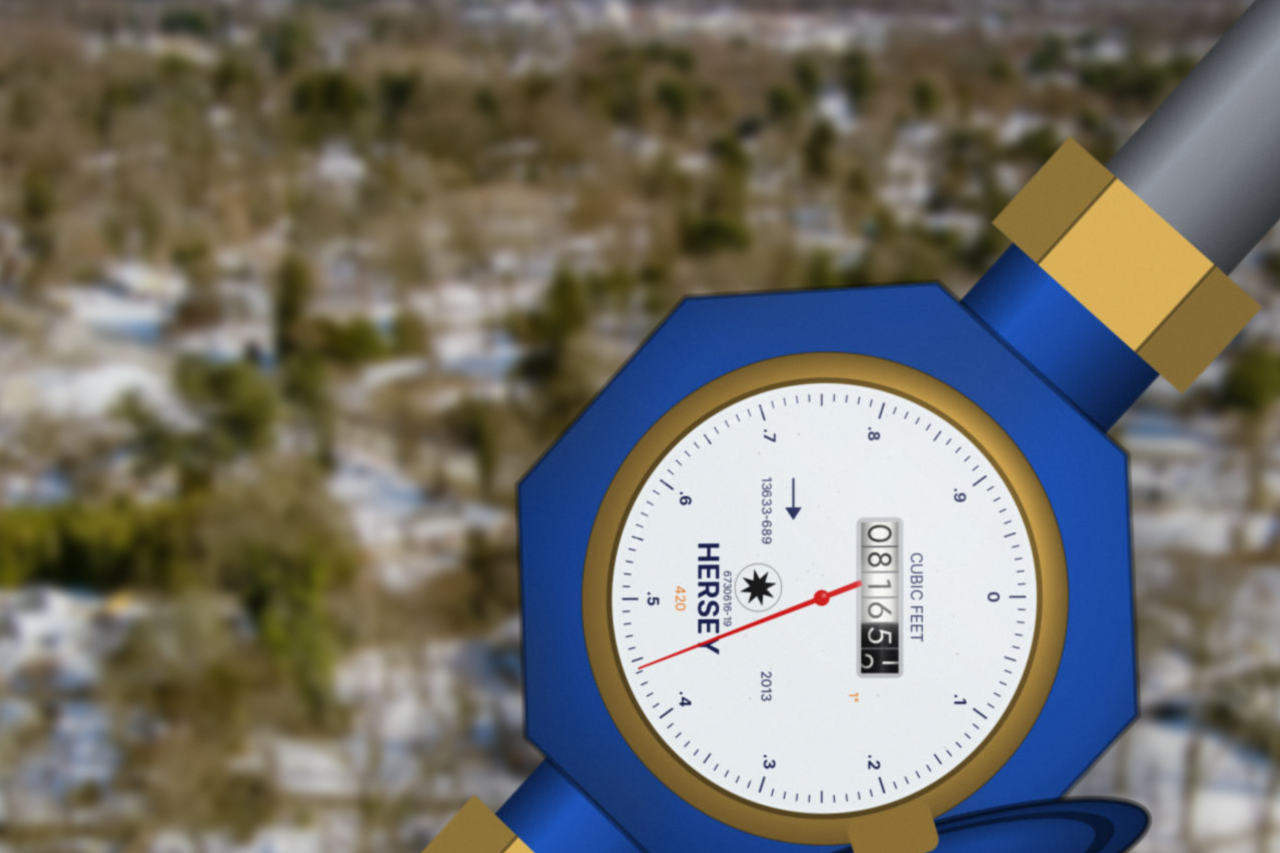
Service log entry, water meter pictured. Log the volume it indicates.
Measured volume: 81651.44 ft³
